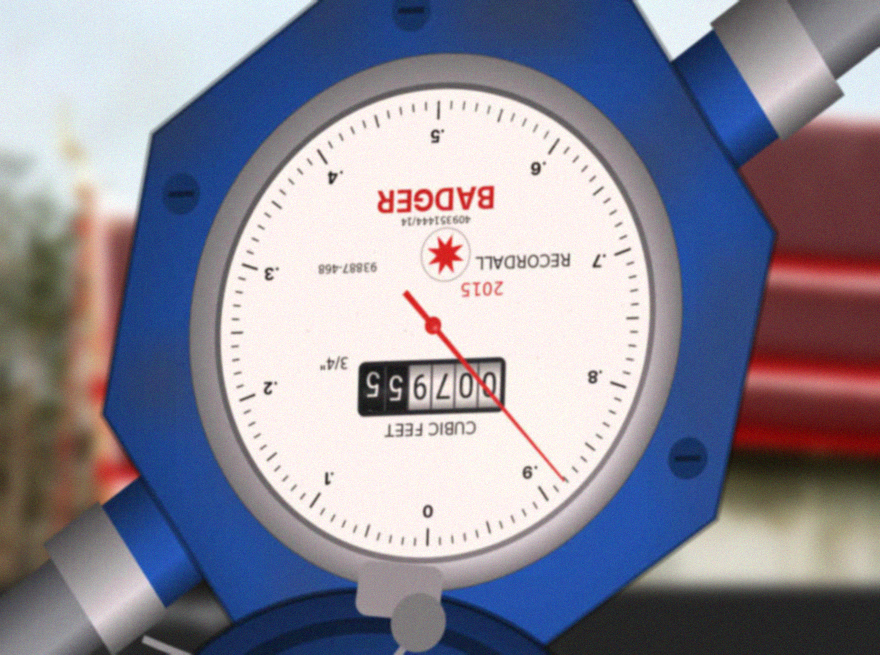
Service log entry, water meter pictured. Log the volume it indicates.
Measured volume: 7954.88 ft³
